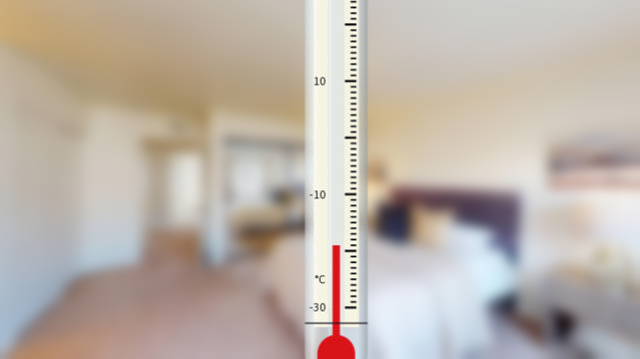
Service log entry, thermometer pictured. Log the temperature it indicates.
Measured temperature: -19 °C
